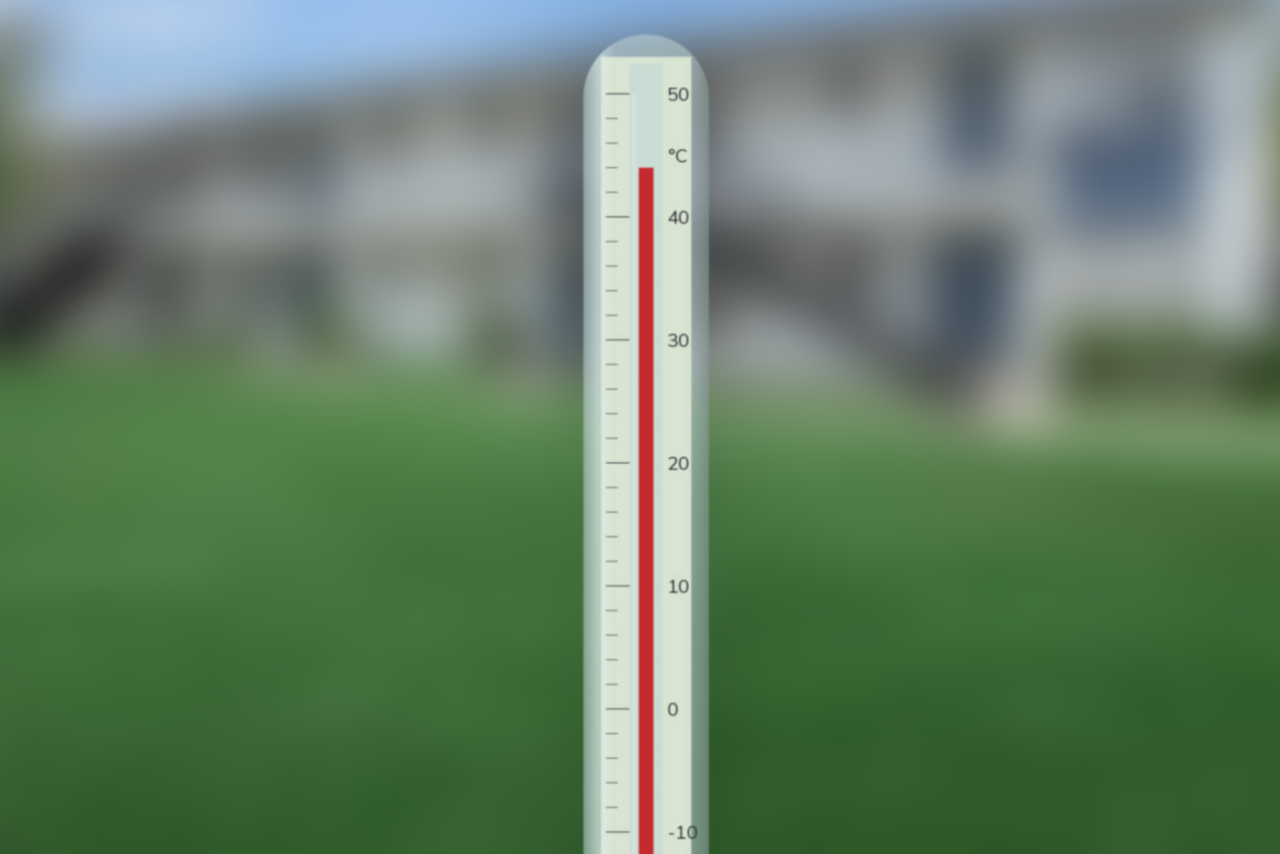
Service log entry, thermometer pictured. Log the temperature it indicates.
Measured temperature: 44 °C
